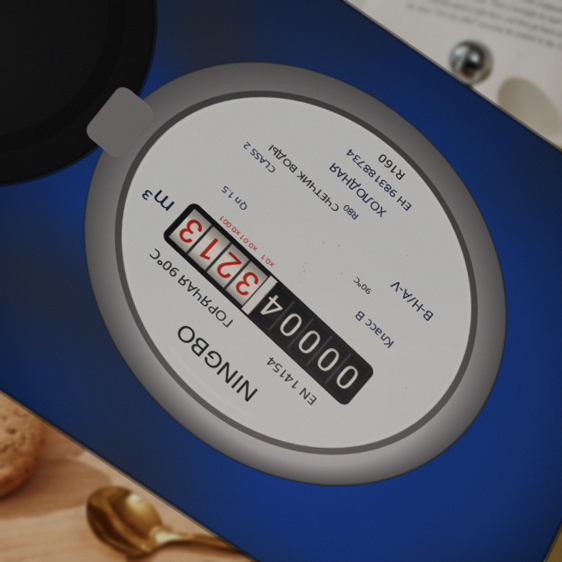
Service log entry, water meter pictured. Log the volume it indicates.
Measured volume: 4.3213 m³
